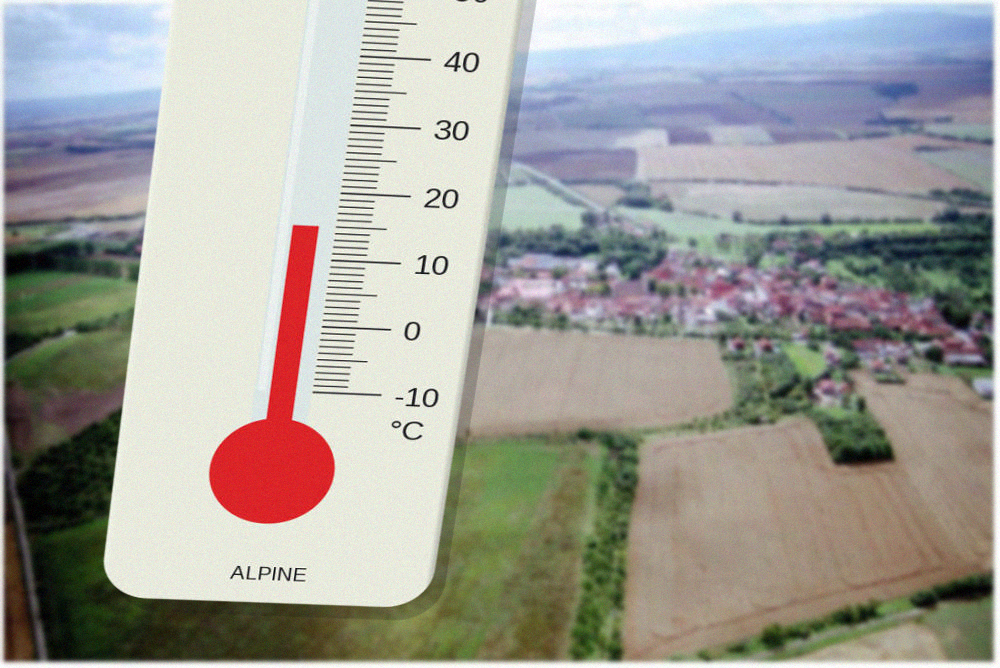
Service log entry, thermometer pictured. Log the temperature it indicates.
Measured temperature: 15 °C
